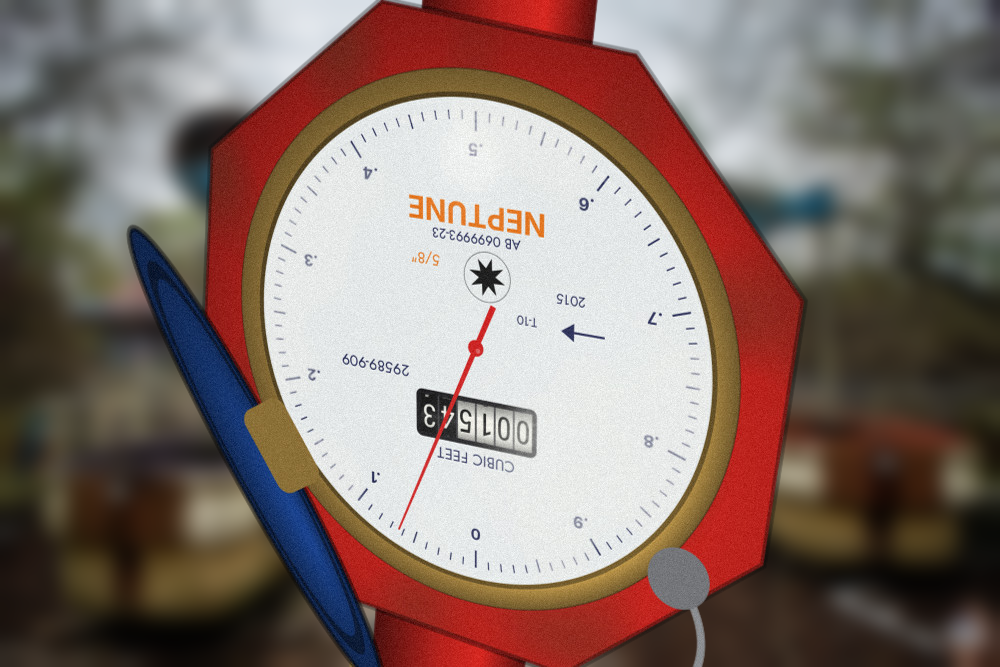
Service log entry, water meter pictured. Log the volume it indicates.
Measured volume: 1543.06 ft³
